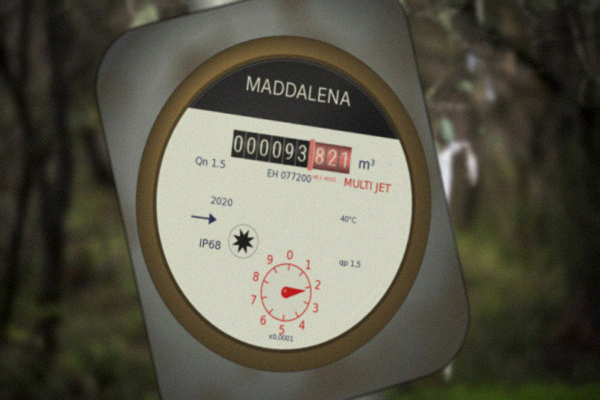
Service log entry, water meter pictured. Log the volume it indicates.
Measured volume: 93.8212 m³
